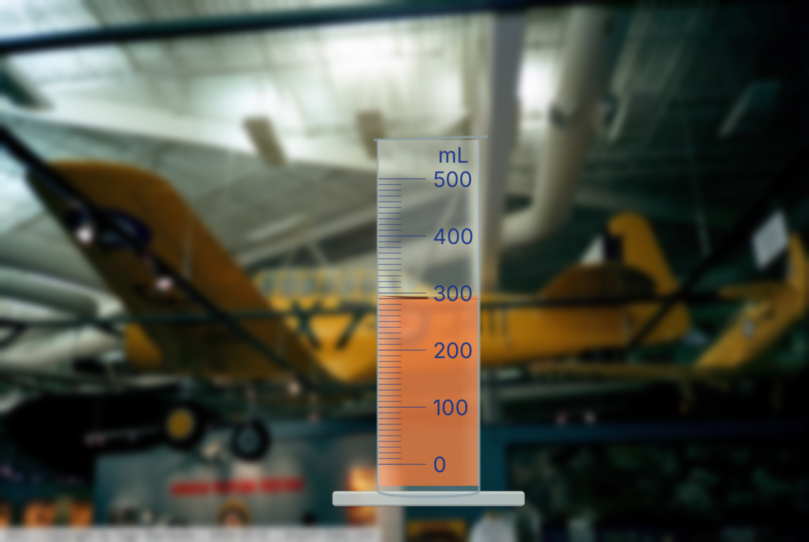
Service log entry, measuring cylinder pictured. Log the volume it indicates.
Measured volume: 290 mL
